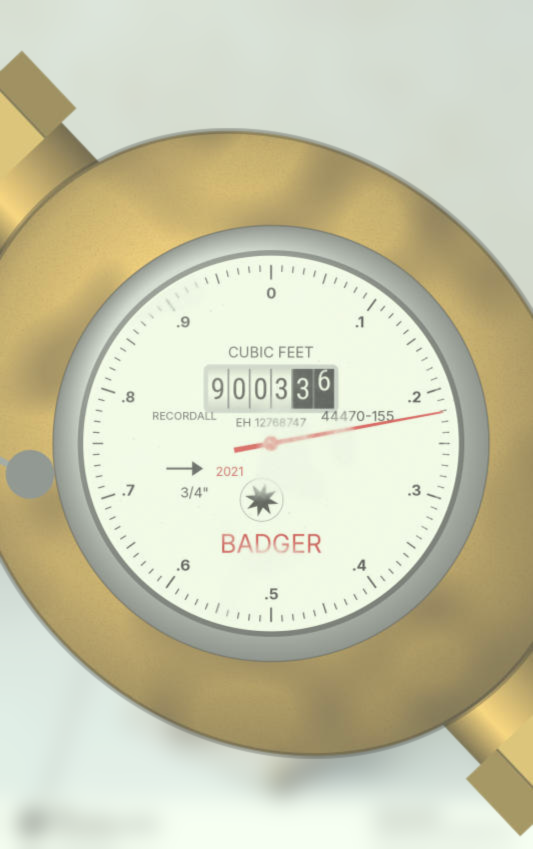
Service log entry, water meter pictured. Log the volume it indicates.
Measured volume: 900336.22 ft³
